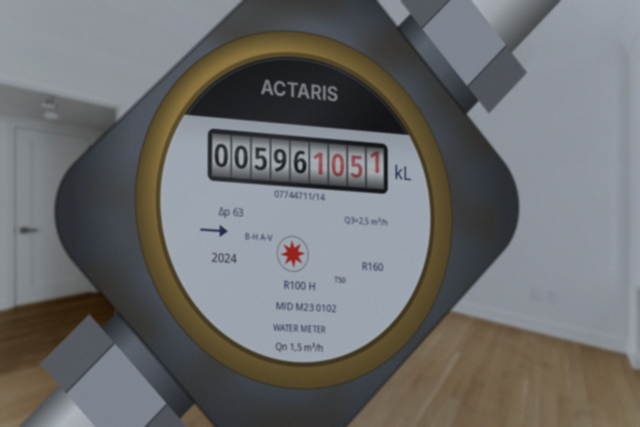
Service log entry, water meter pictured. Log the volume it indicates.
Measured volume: 596.1051 kL
